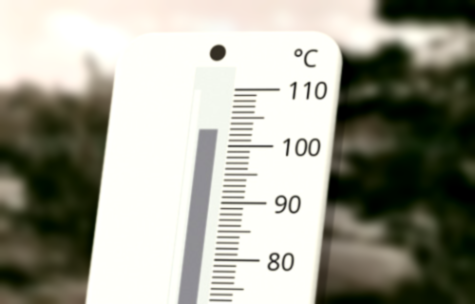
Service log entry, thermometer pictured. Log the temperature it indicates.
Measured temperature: 103 °C
